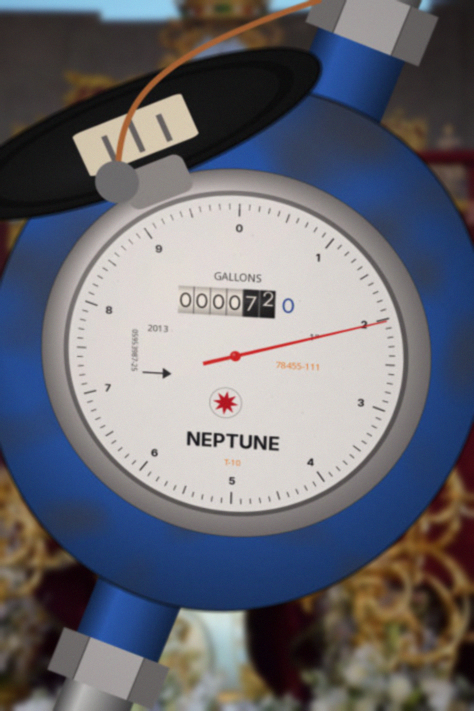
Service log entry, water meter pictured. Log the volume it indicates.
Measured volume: 722.0 gal
